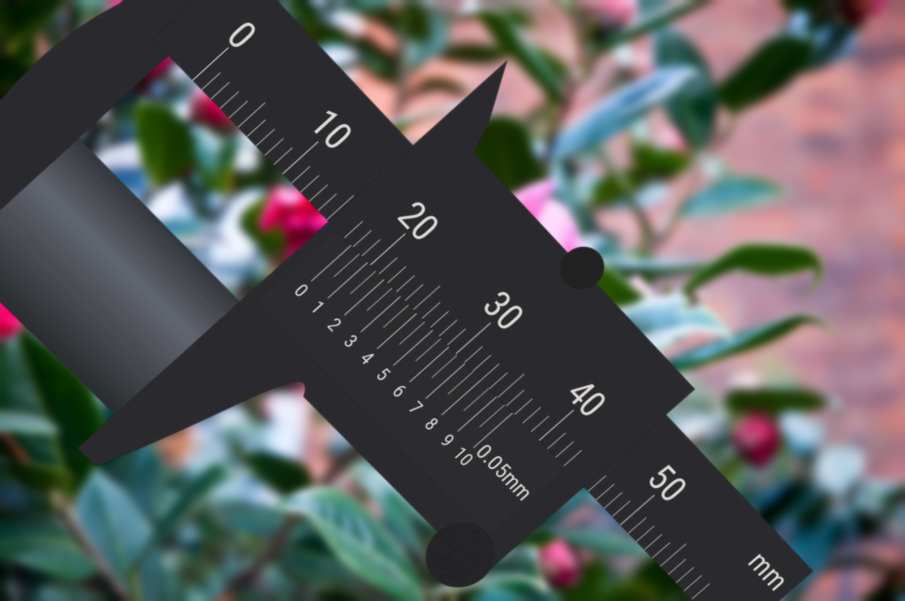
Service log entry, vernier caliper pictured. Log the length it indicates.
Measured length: 17.8 mm
